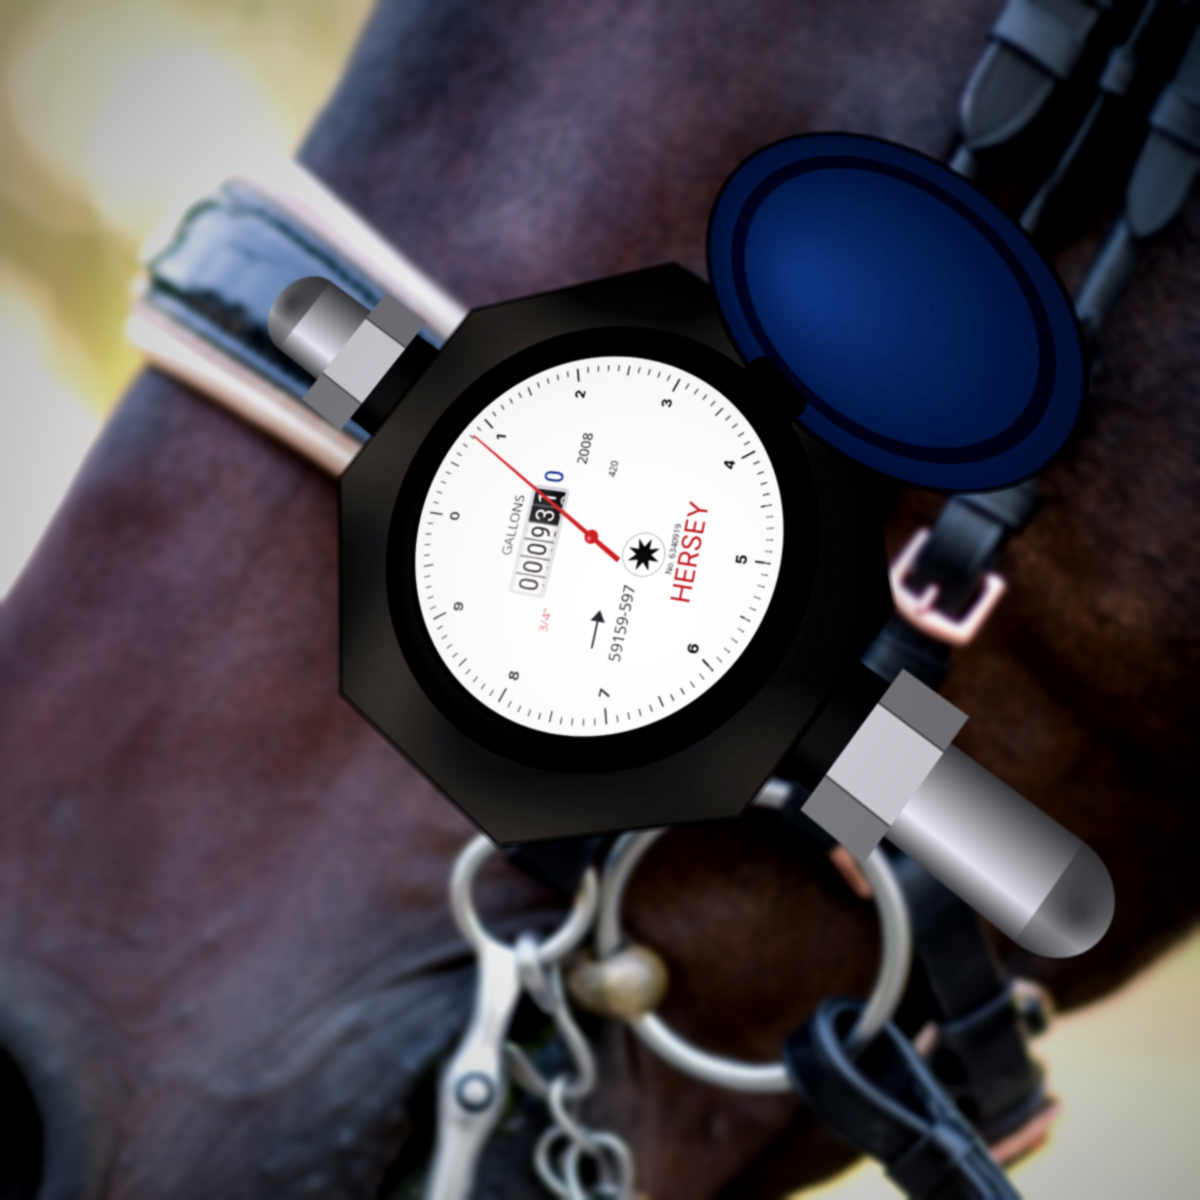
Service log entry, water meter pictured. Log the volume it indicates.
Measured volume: 9310.8 gal
